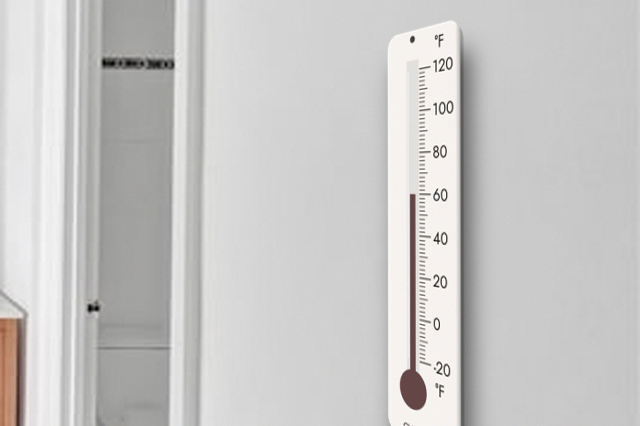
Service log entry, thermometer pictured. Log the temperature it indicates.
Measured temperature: 60 °F
